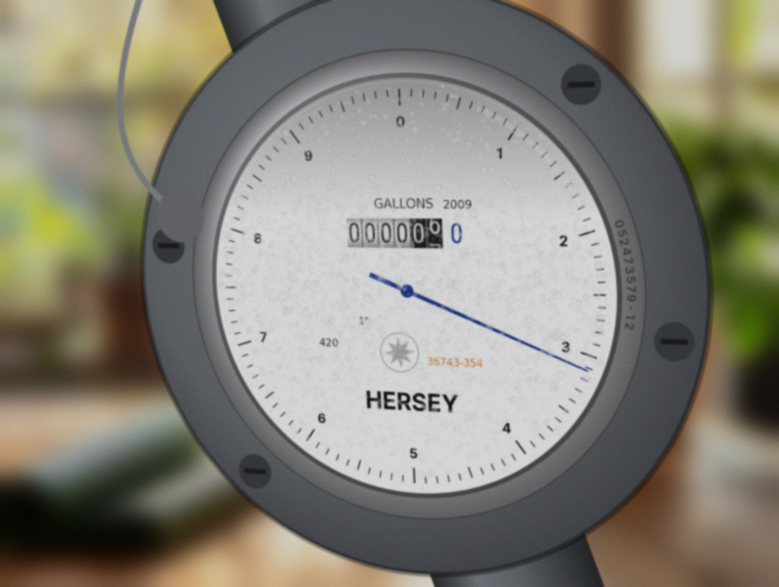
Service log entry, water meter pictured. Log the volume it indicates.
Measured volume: 63.1 gal
